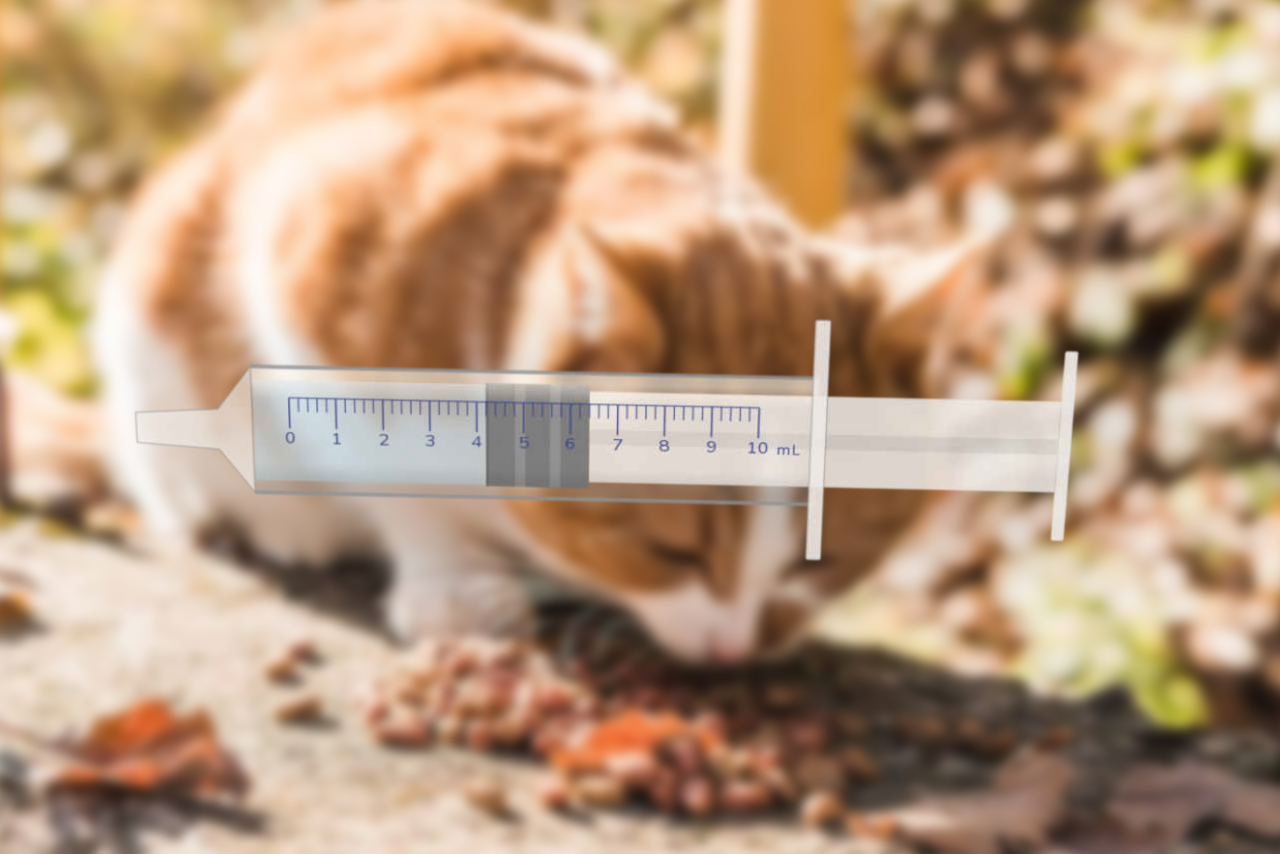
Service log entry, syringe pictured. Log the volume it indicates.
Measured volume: 4.2 mL
